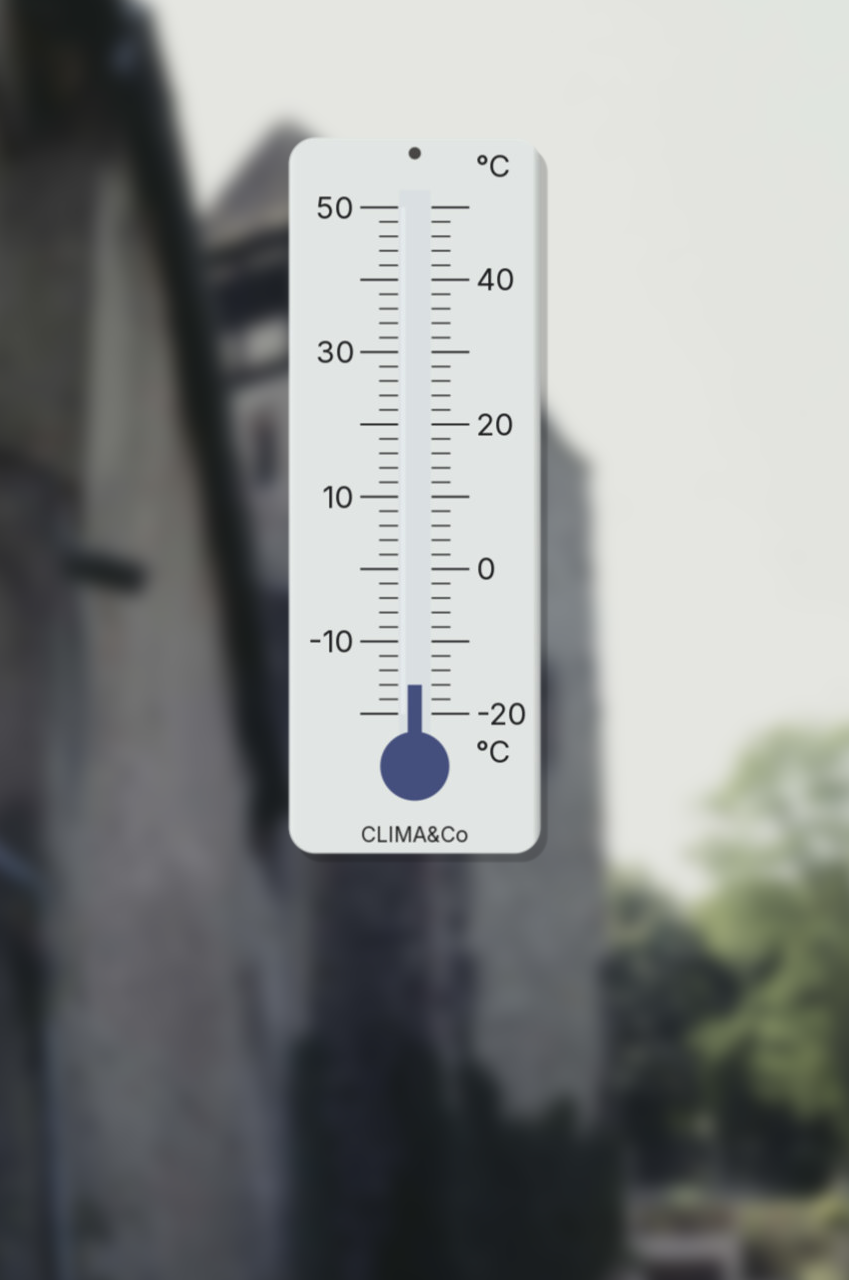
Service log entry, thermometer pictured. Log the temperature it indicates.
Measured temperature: -16 °C
